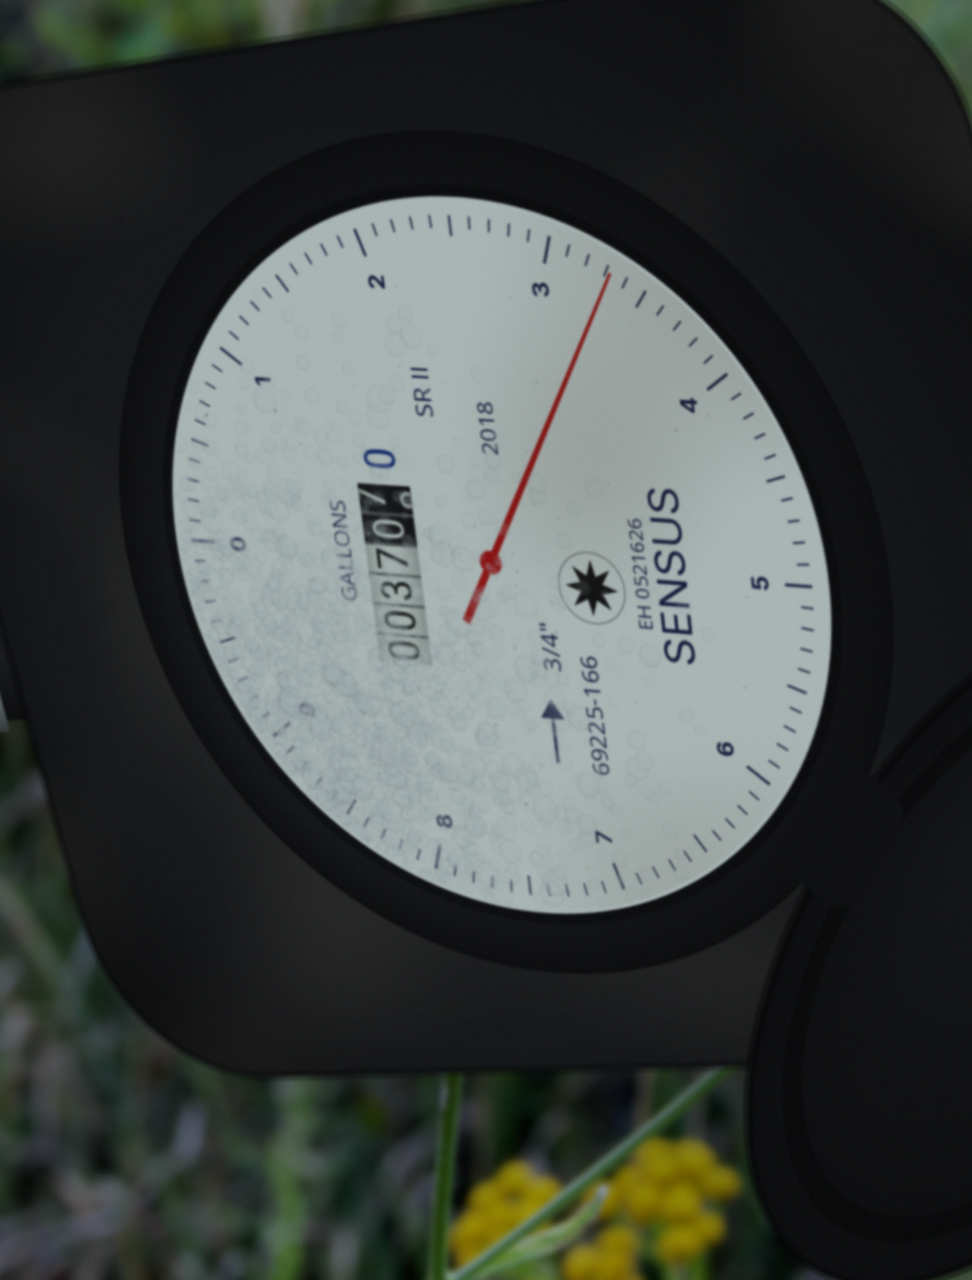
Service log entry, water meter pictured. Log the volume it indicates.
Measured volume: 37073.3 gal
